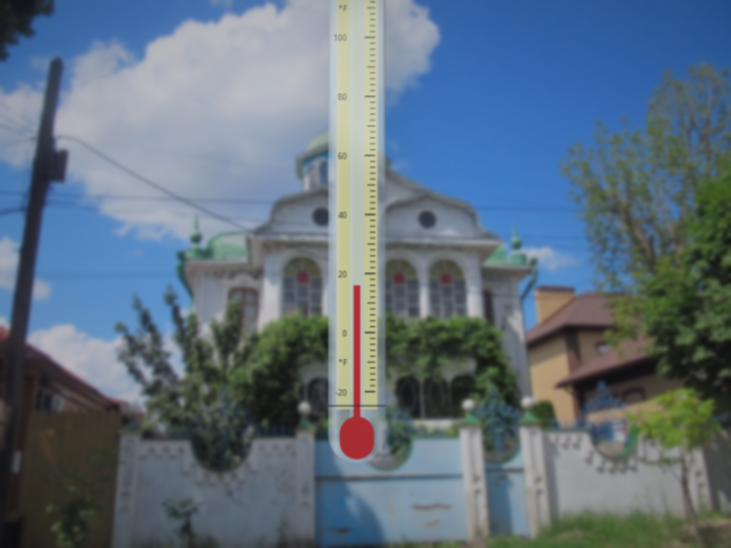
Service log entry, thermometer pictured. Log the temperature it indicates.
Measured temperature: 16 °F
